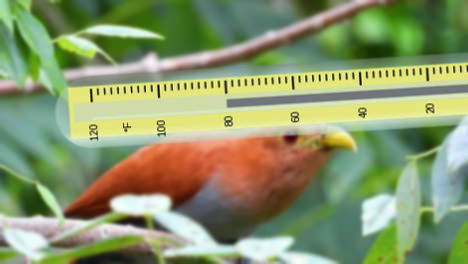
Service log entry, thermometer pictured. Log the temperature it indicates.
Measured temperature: 80 °F
